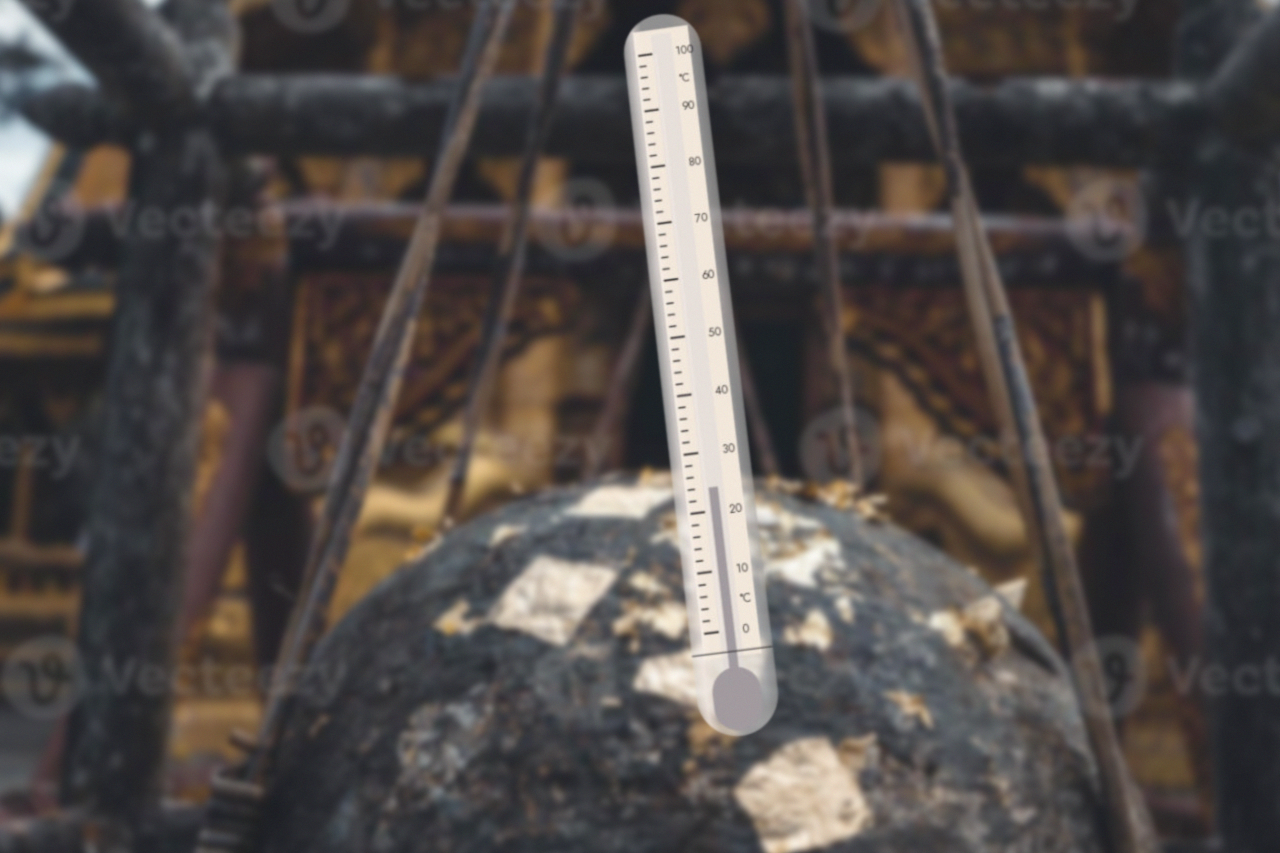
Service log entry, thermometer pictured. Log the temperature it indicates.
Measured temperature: 24 °C
